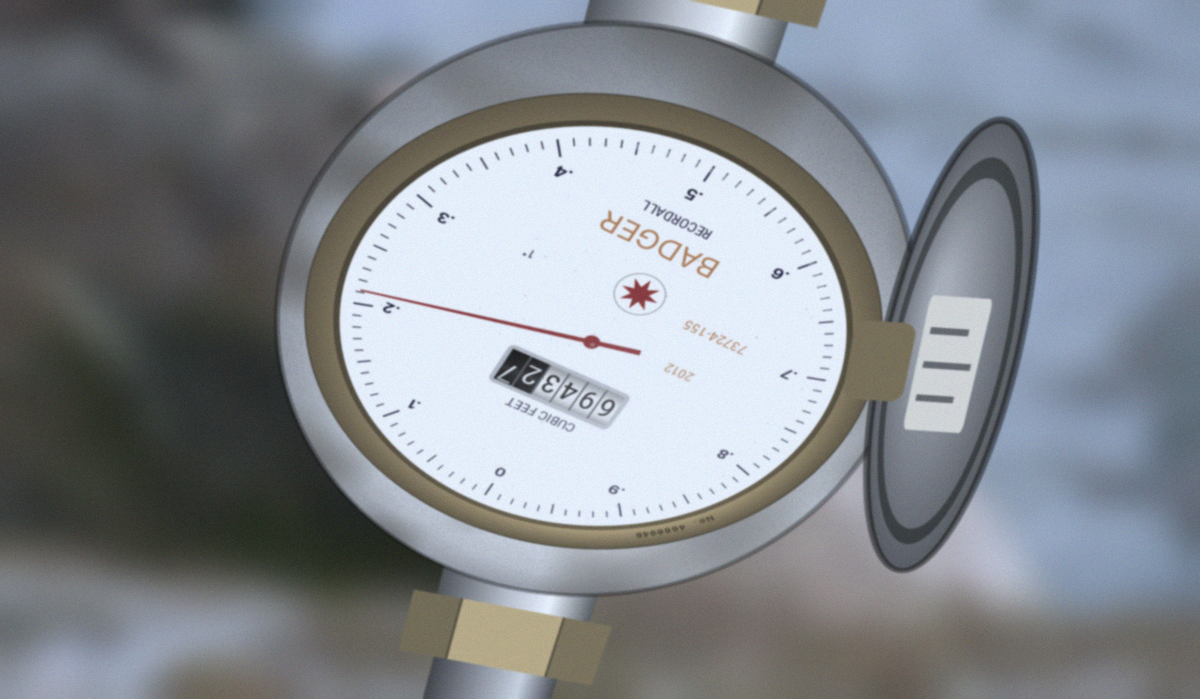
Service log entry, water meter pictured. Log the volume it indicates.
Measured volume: 694327.21 ft³
